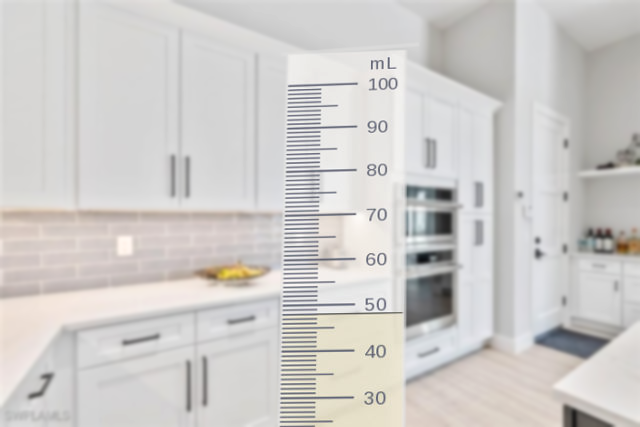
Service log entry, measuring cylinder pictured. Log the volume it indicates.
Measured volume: 48 mL
